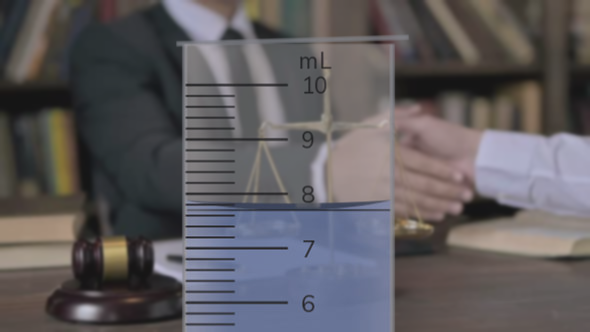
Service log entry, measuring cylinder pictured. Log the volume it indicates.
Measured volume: 7.7 mL
